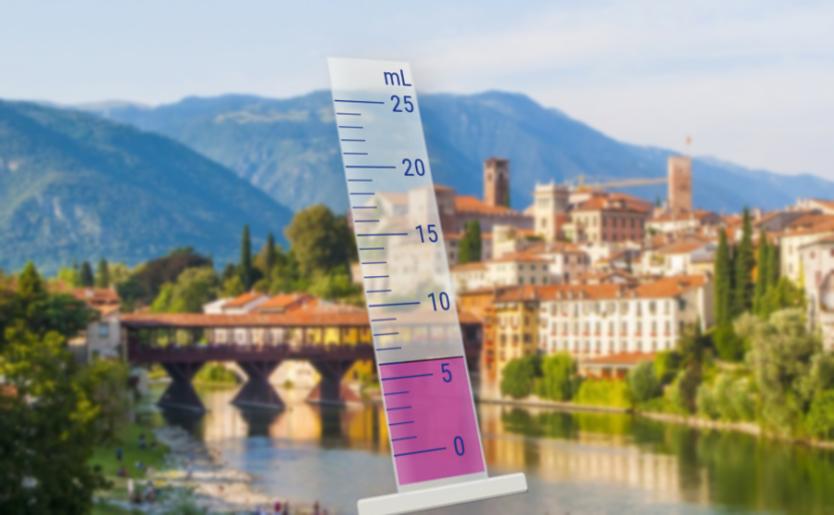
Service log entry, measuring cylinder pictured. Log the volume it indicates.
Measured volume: 6 mL
